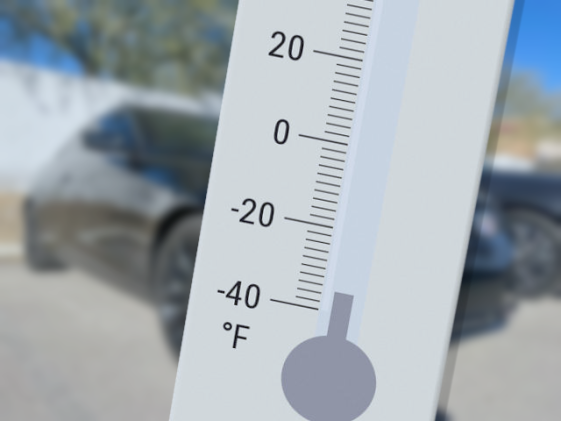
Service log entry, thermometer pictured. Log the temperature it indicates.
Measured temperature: -35 °F
